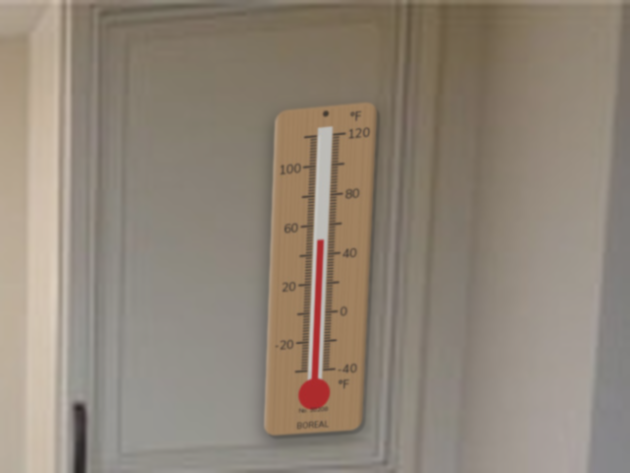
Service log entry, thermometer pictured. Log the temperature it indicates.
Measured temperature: 50 °F
